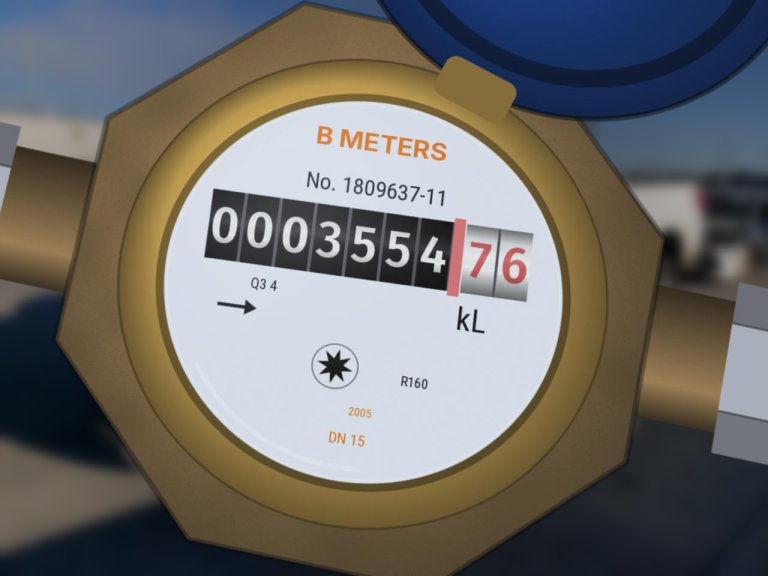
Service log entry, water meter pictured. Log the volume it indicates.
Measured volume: 3554.76 kL
